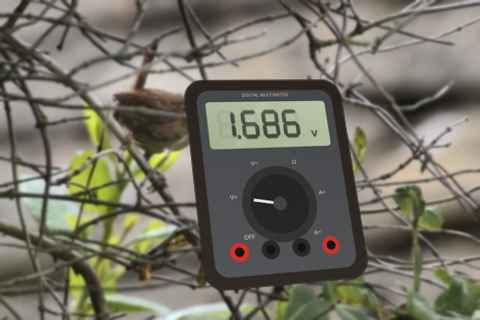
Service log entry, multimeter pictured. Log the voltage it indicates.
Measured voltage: 1.686 V
